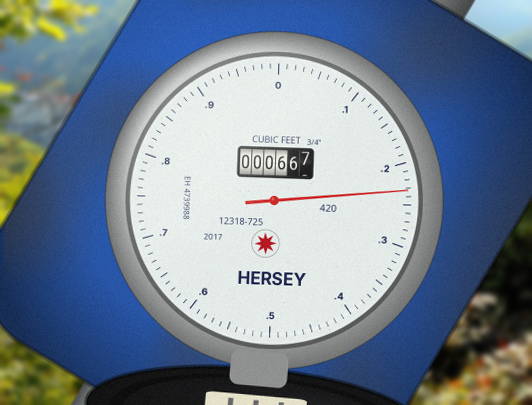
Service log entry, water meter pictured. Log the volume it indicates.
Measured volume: 667.23 ft³
